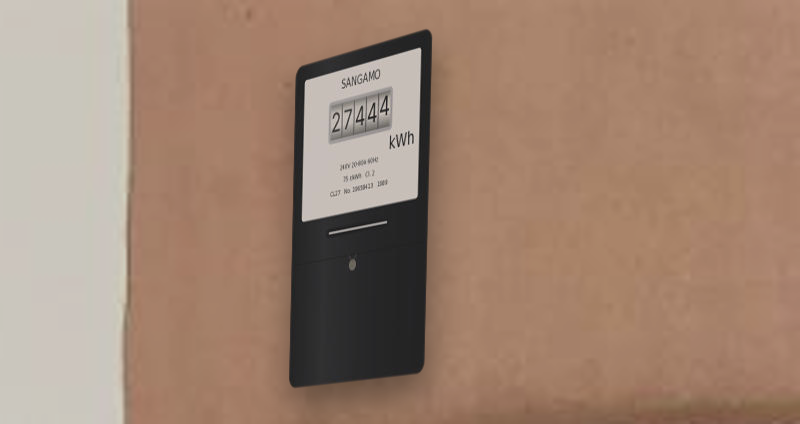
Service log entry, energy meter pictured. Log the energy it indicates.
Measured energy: 27444 kWh
